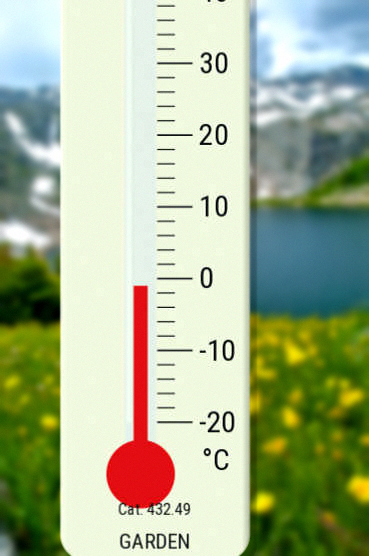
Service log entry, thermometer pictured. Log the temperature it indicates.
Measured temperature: -1 °C
